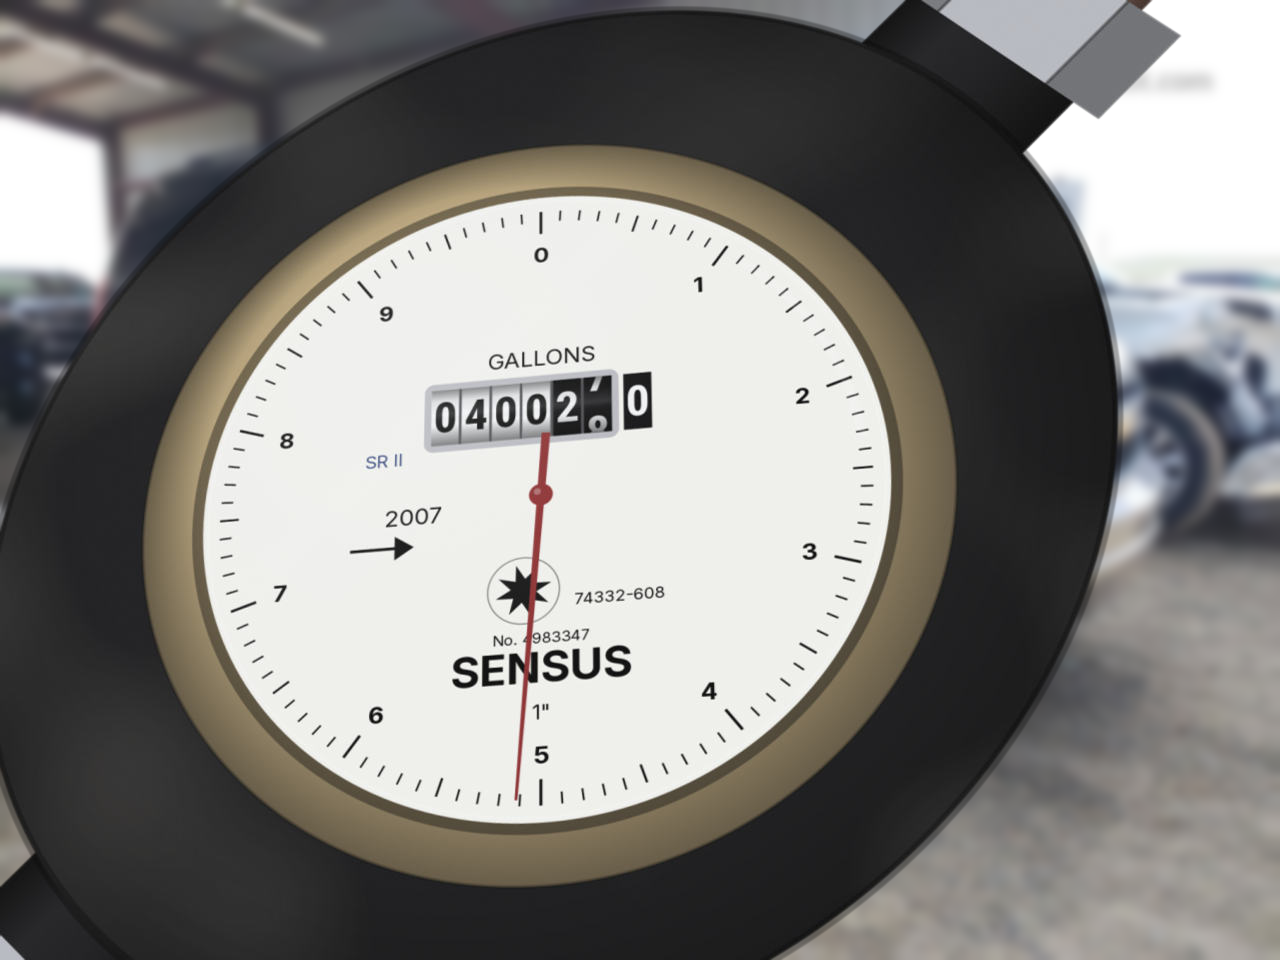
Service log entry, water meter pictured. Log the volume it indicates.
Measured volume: 400275.1 gal
